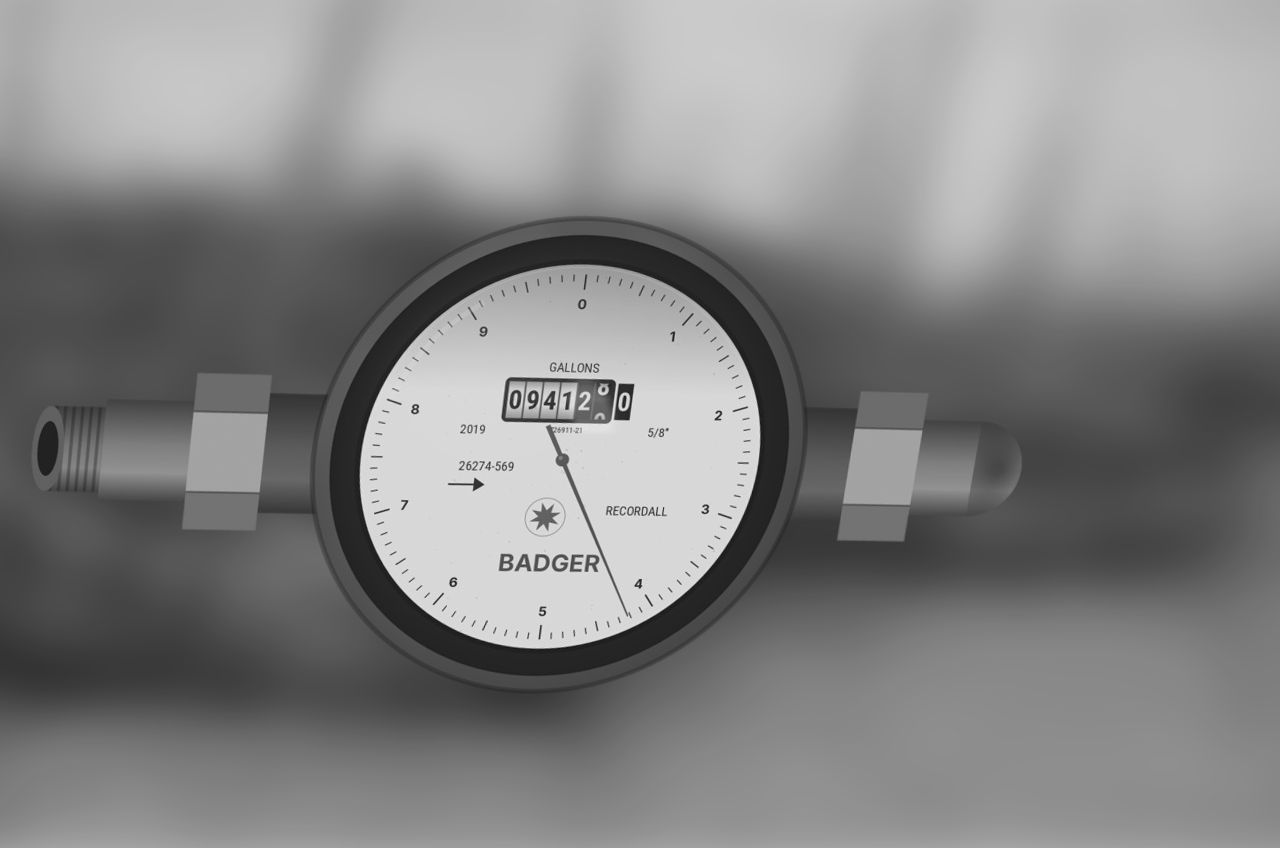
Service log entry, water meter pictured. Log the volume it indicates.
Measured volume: 941284.2 gal
